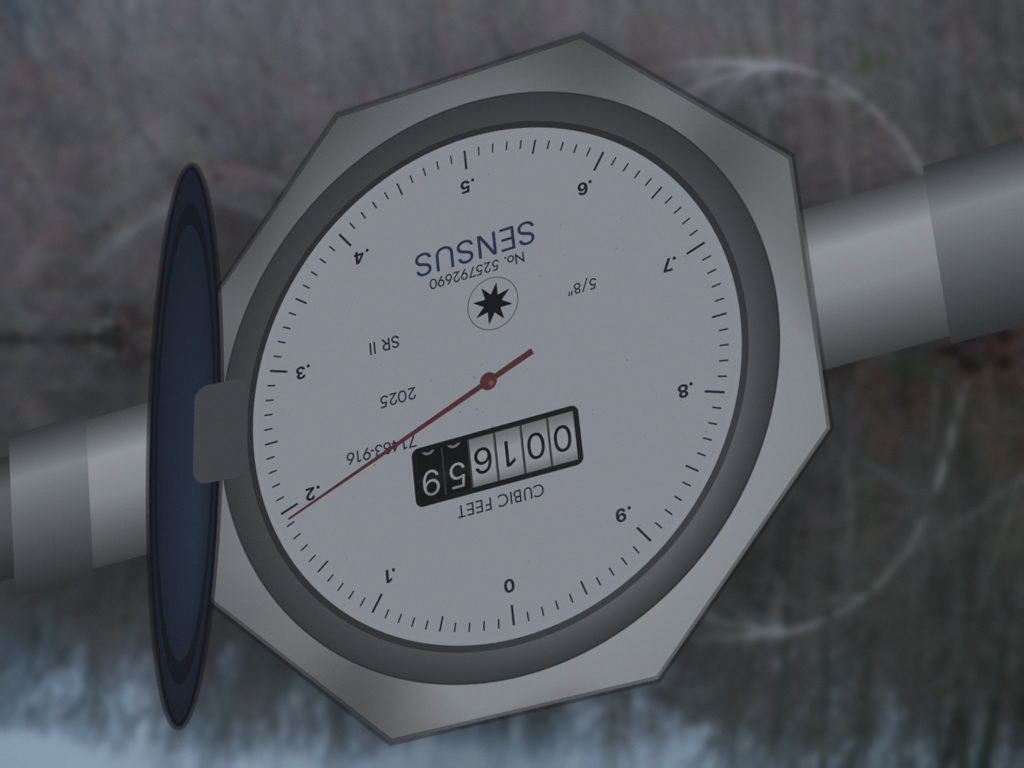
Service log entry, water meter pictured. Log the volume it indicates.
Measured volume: 1659.19 ft³
